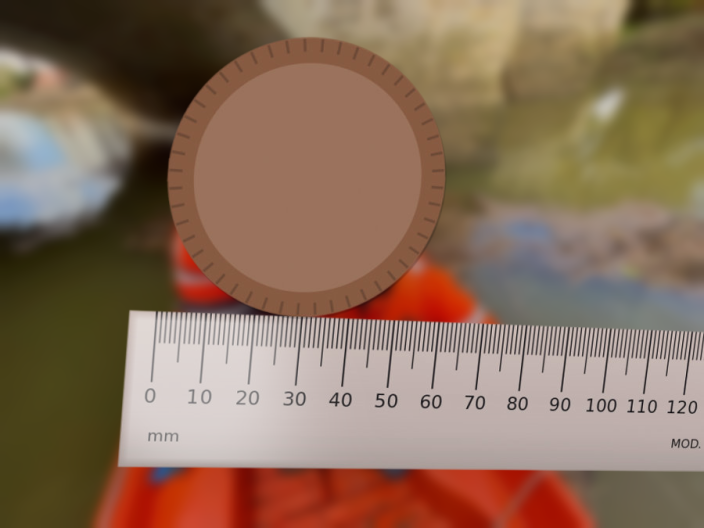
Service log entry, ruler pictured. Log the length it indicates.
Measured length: 58 mm
